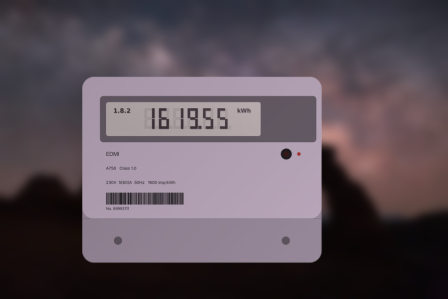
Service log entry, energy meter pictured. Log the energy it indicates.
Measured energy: 1619.55 kWh
